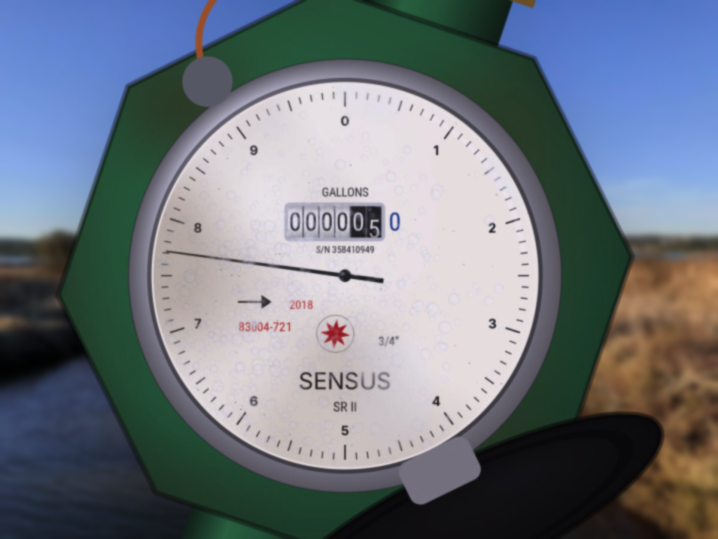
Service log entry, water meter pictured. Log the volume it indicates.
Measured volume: 47.7 gal
